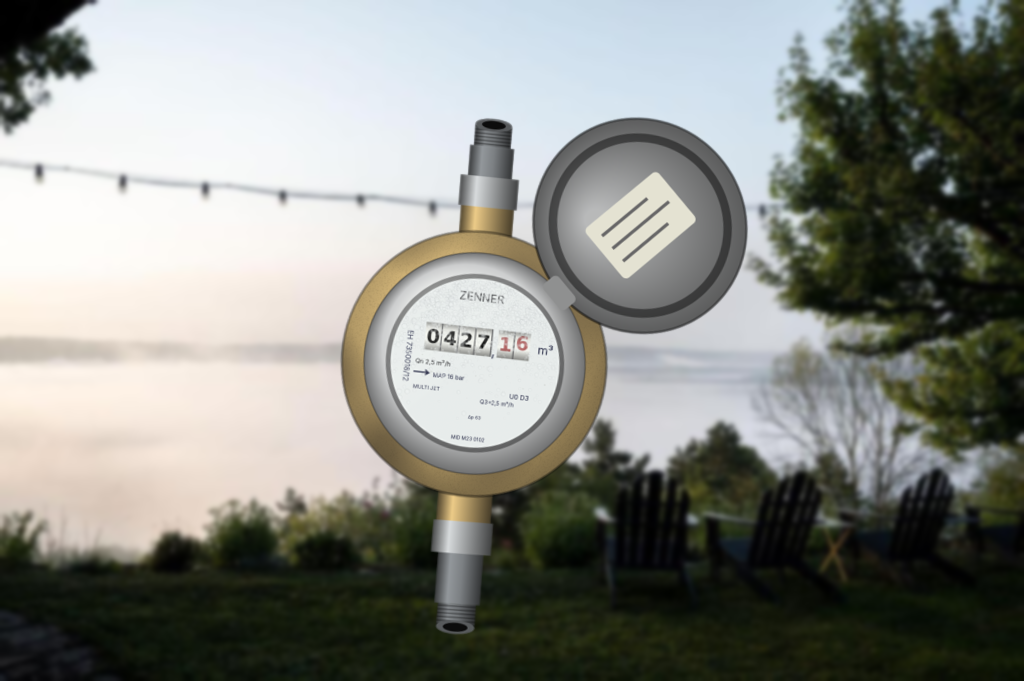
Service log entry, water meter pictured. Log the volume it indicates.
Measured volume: 427.16 m³
